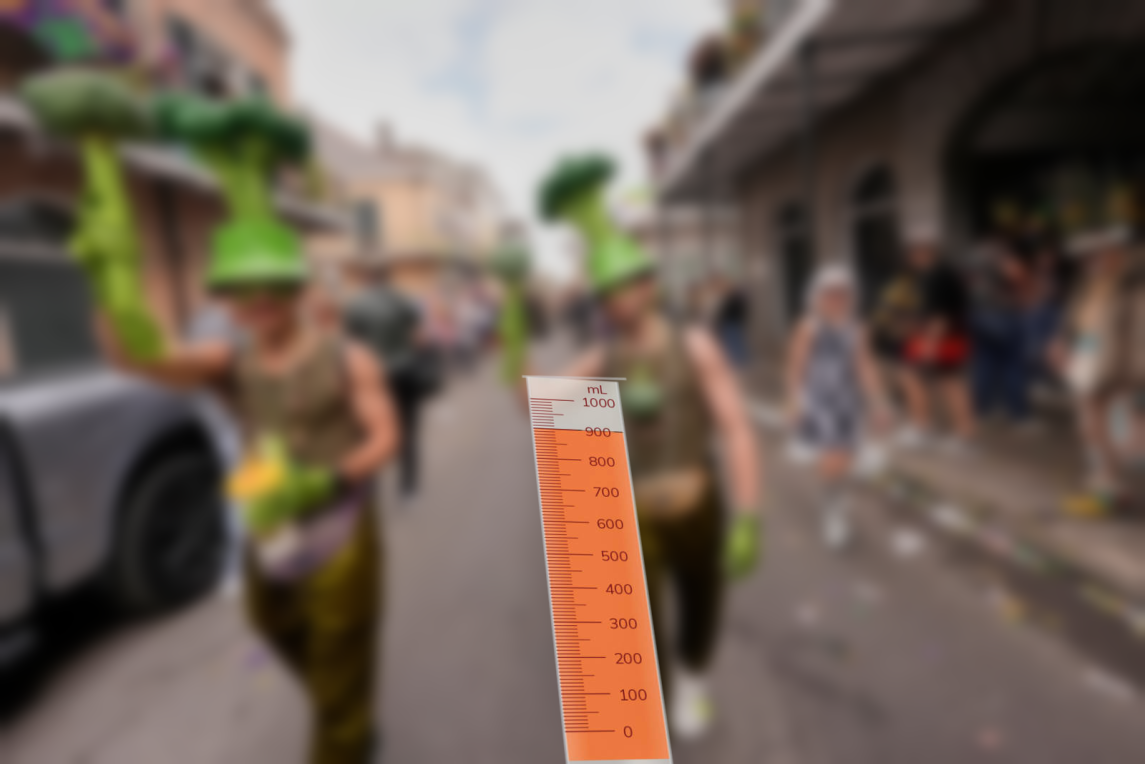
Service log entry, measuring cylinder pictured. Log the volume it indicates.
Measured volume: 900 mL
